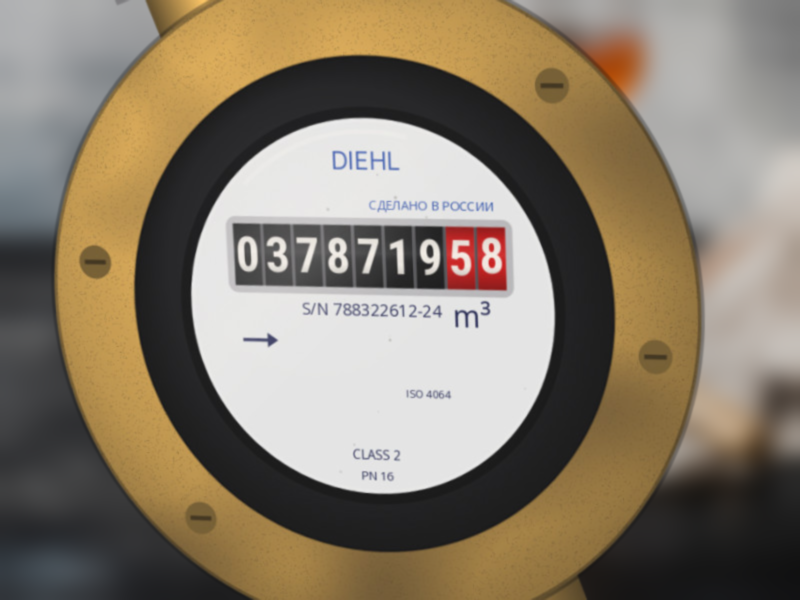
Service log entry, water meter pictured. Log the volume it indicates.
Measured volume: 378719.58 m³
